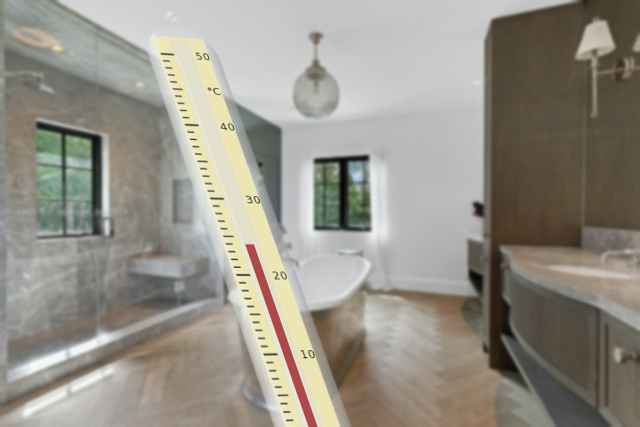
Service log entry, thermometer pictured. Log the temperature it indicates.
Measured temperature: 24 °C
